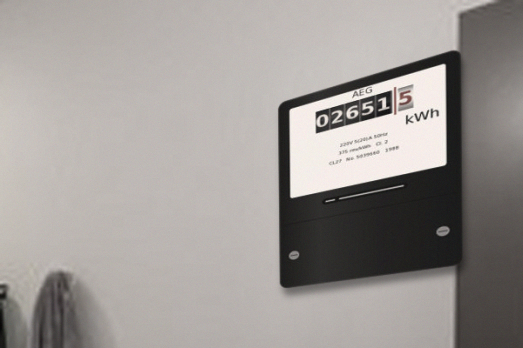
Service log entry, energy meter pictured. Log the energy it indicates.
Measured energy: 2651.5 kWh
